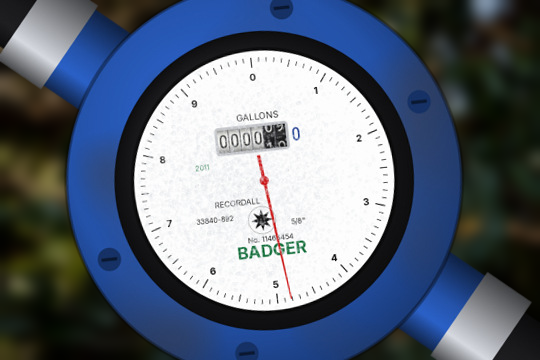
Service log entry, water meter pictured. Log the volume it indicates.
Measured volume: 94.8 gal
